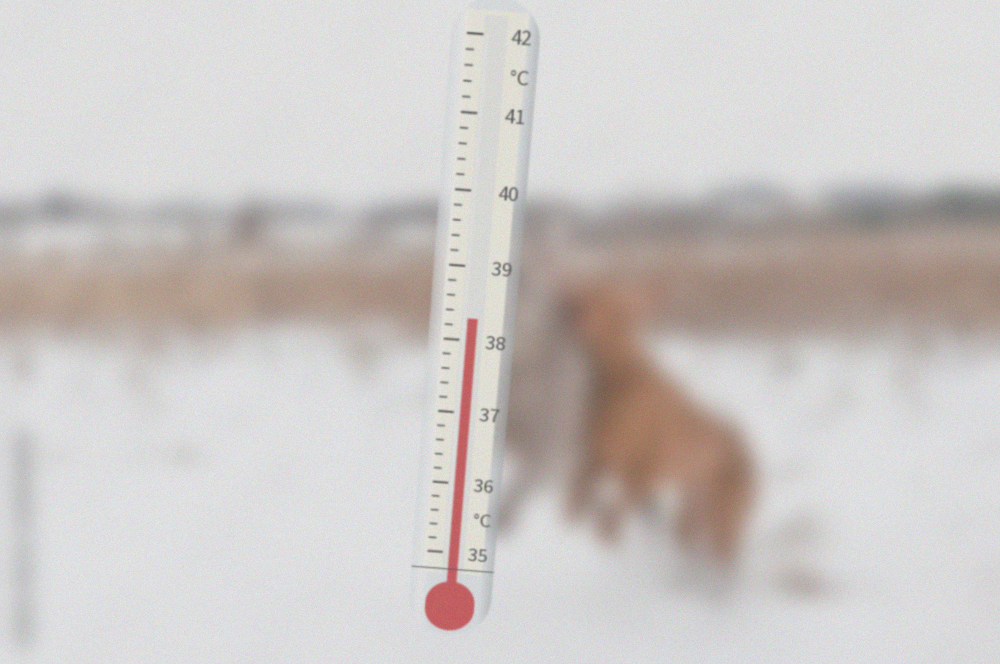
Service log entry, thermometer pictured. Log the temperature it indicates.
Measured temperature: 38.3 °C
